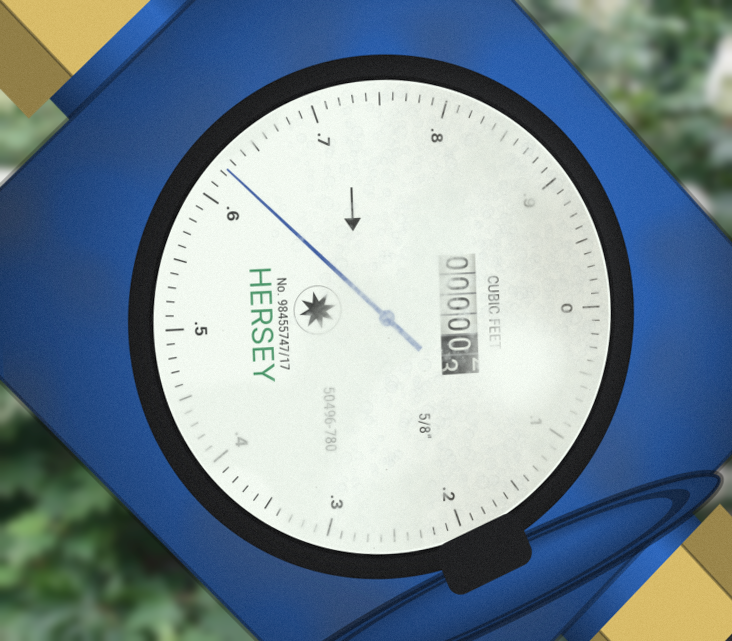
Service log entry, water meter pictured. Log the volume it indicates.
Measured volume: 2.62 ft³
